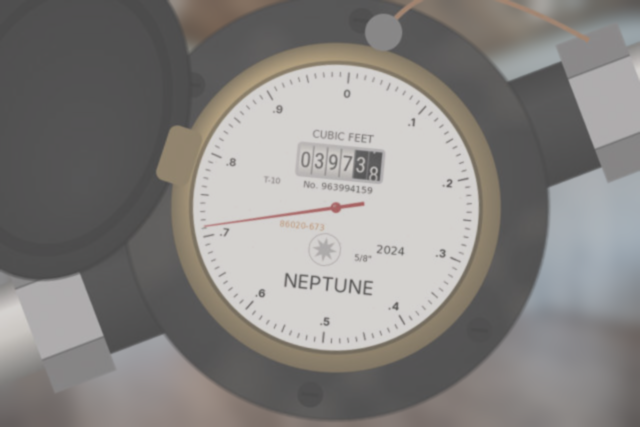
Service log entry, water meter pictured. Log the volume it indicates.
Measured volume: 39737.71 ft³
